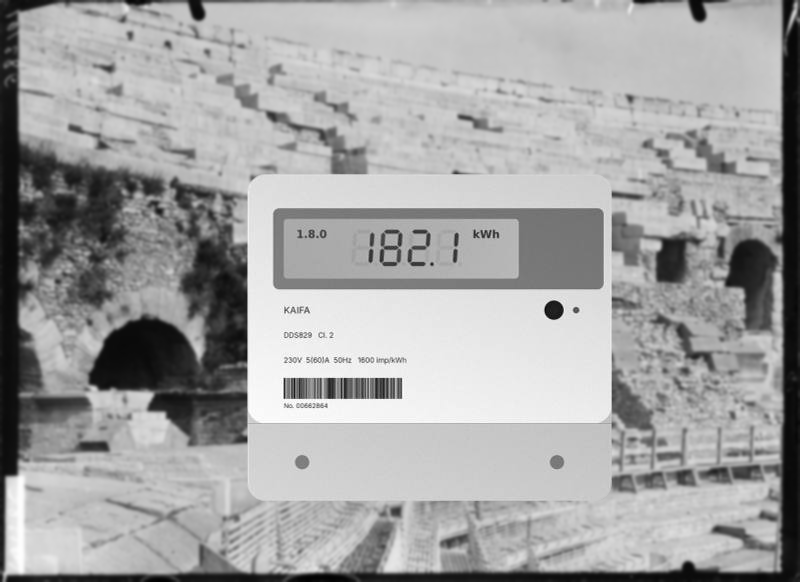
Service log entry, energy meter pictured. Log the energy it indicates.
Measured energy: 182.1 kWh
